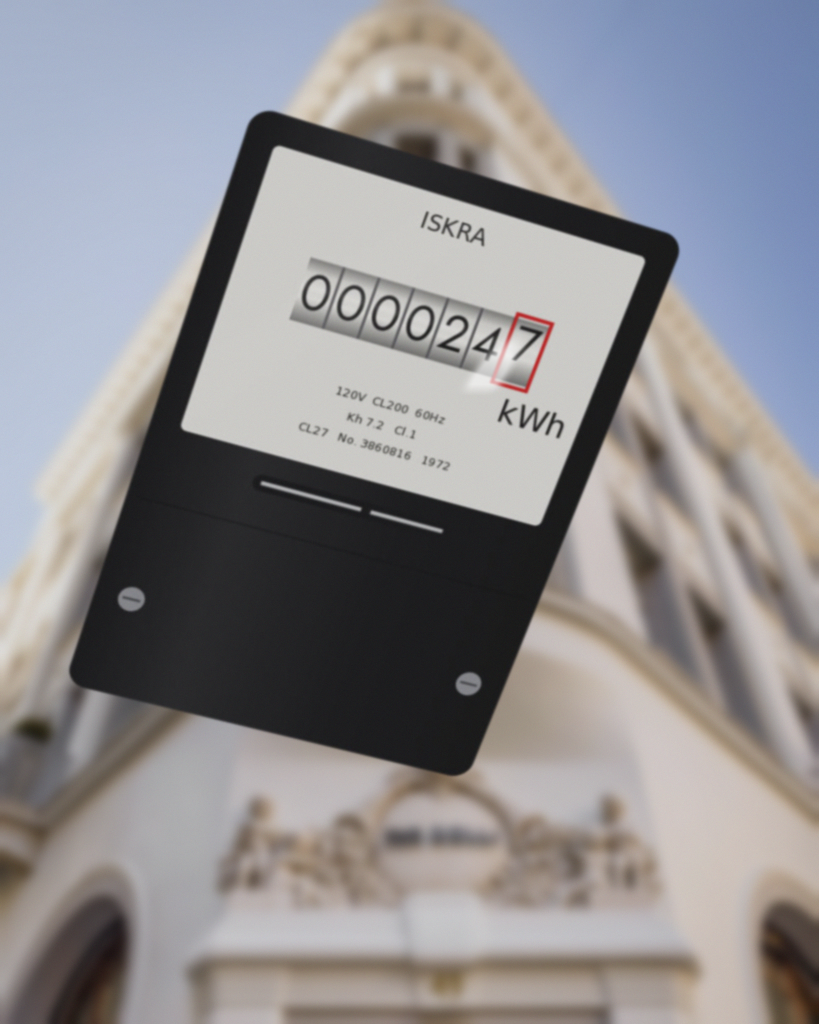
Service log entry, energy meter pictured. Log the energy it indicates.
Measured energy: 24.7 kWh
